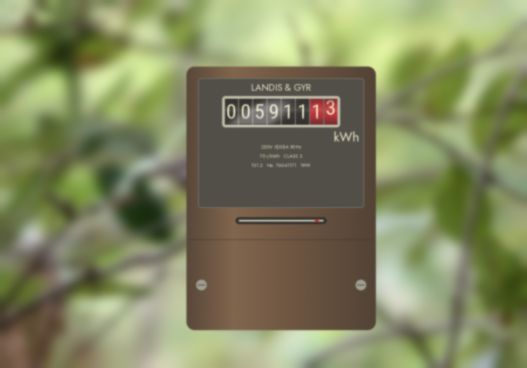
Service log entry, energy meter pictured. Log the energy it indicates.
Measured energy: 5911.13 kWh
